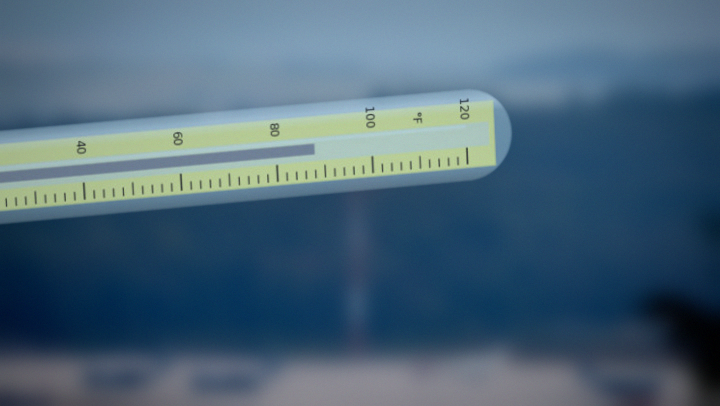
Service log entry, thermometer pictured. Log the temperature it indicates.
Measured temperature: 88 °F
